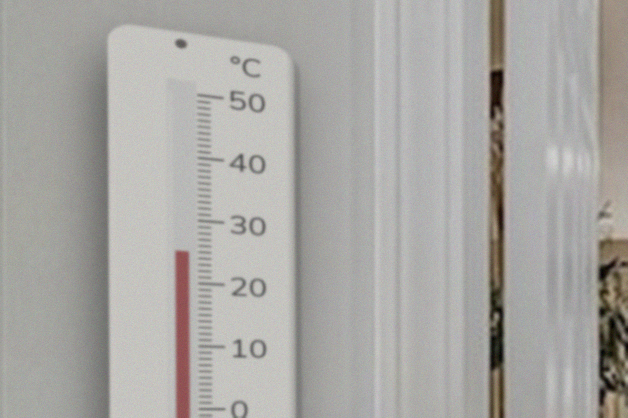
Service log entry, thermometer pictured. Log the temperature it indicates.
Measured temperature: 25 °C
